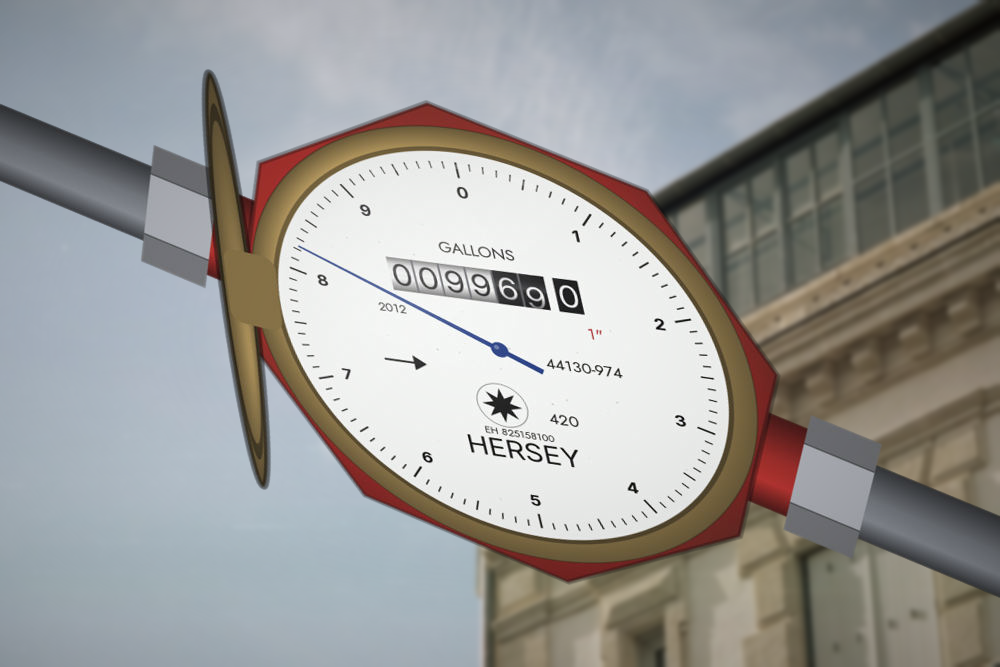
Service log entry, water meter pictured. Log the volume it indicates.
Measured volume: 99688.2 gal
